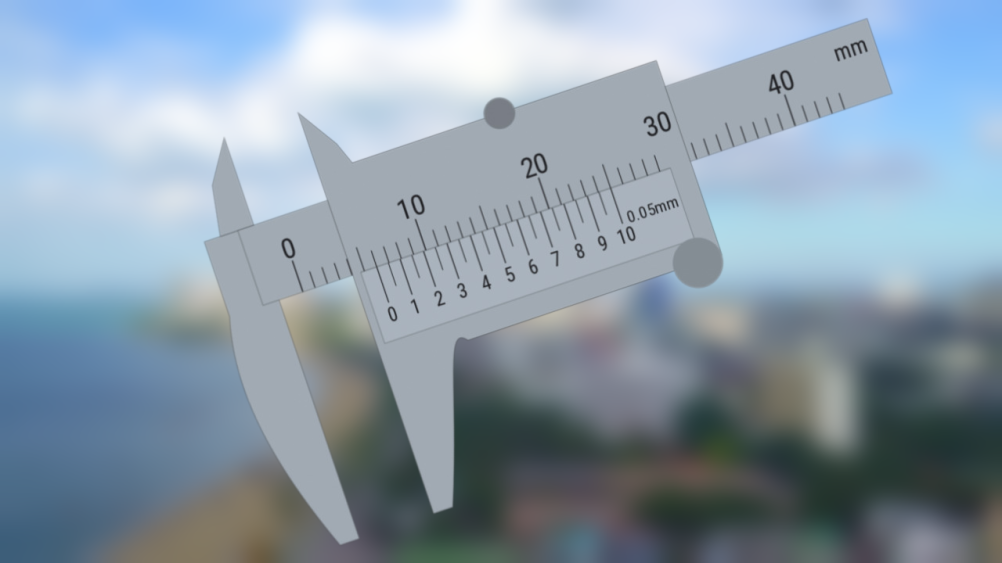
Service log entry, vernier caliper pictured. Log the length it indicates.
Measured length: 6.0 mm
